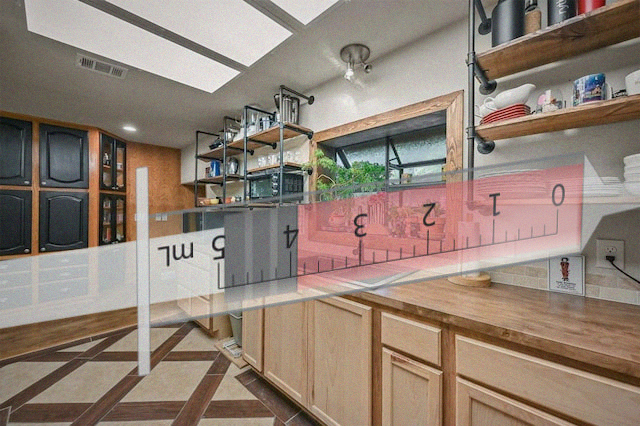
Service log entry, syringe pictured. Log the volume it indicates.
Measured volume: 3.9 mL
